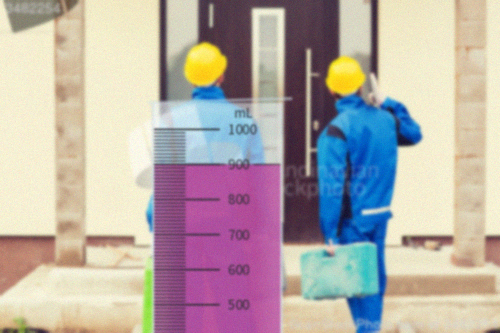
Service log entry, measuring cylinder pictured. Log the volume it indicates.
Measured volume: 900 mL
